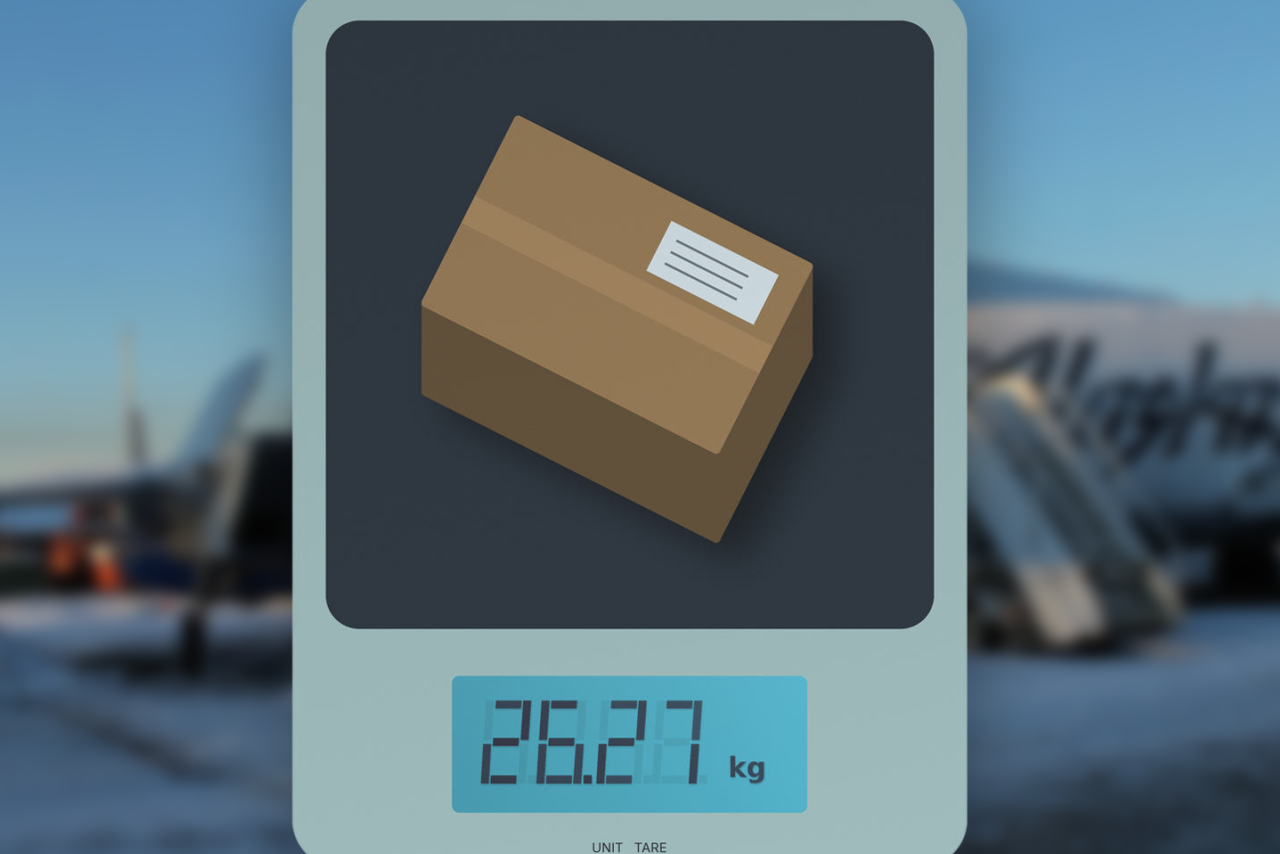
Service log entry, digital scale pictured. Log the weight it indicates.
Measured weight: 26.27 kg
